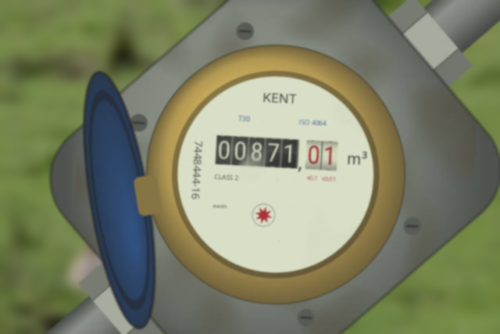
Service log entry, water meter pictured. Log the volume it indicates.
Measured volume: 871.01 m³
